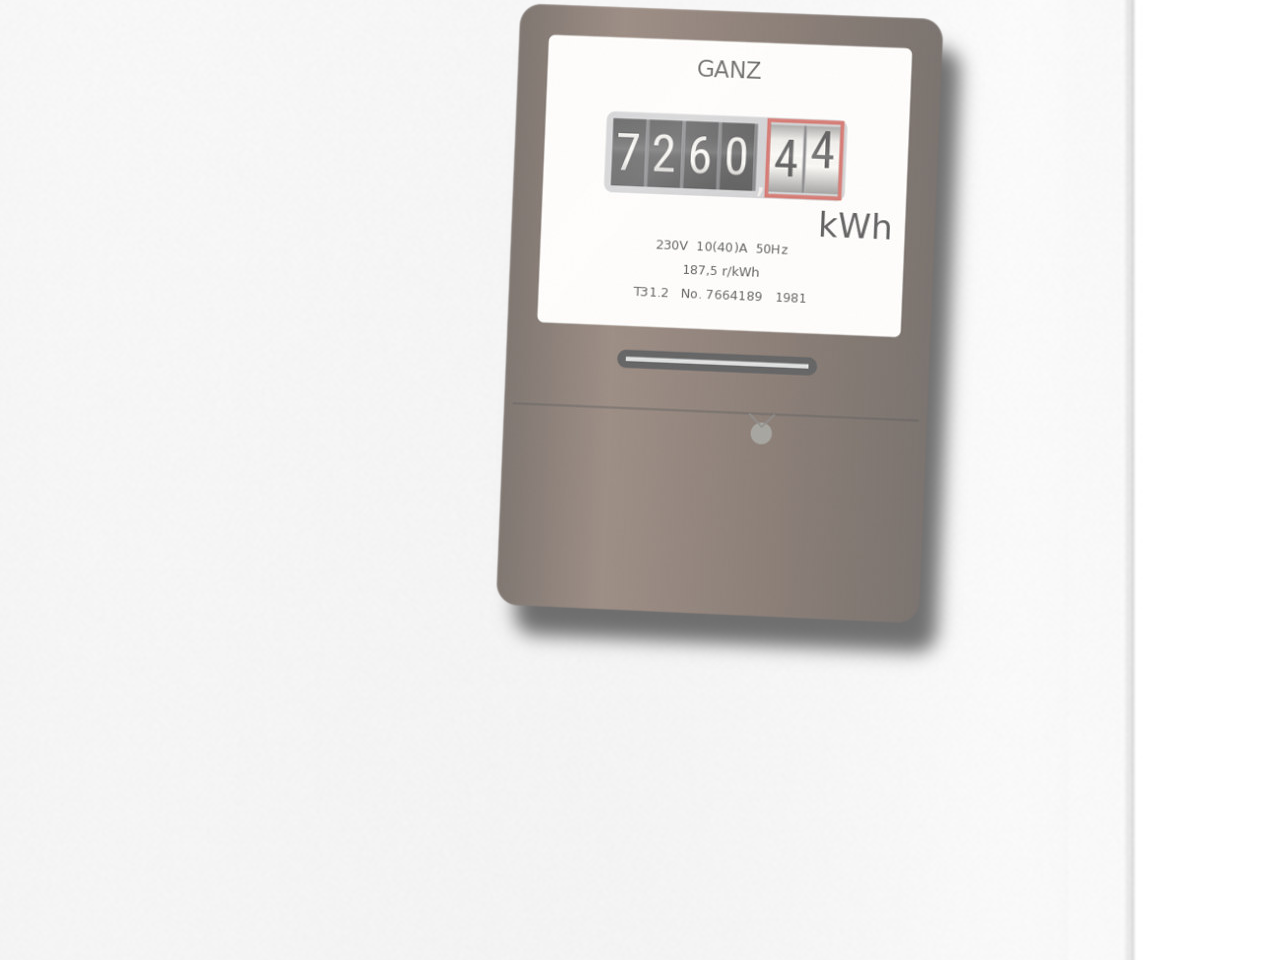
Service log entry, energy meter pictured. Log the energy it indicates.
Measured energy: 7260.44 kWh
